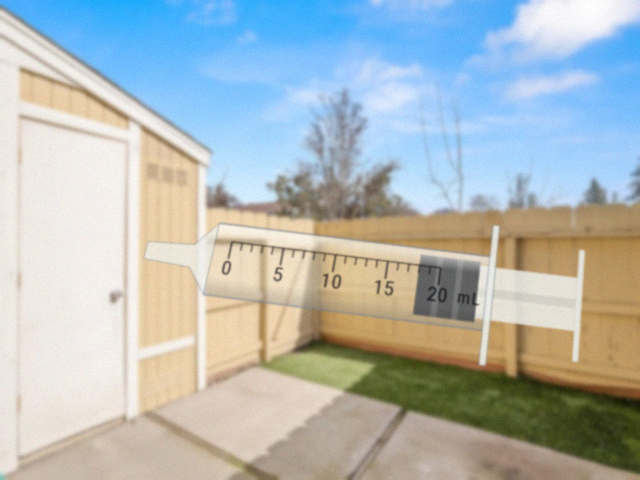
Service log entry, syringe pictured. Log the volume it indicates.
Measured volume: 18 mL
